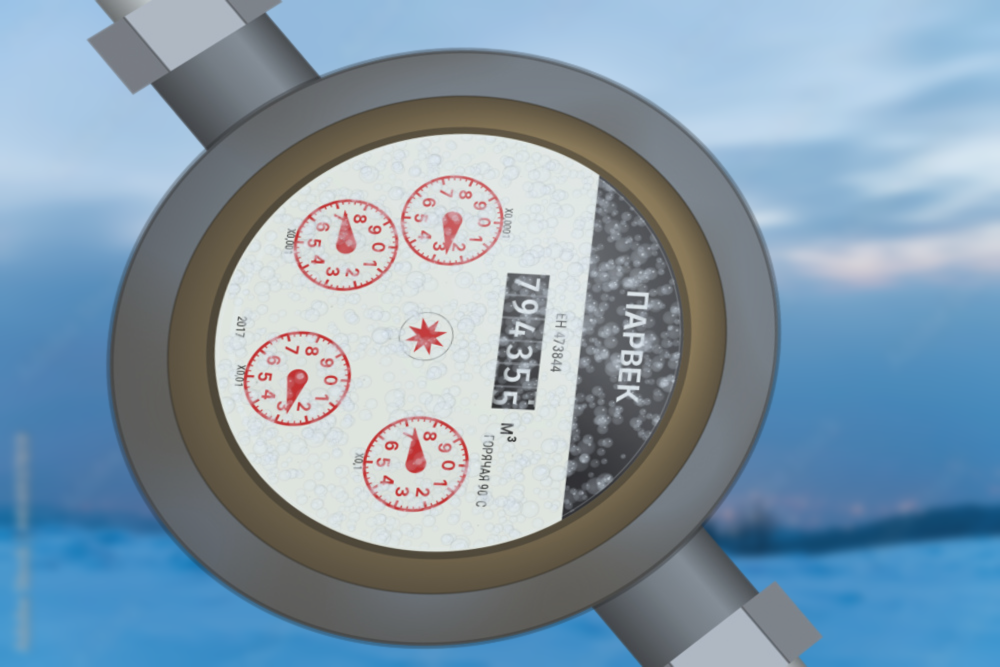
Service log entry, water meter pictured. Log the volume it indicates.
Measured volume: 794354.7272 m³
